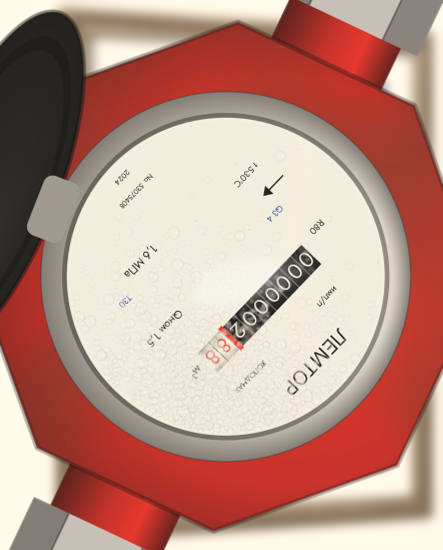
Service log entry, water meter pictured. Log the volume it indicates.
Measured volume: 2.88 m³
